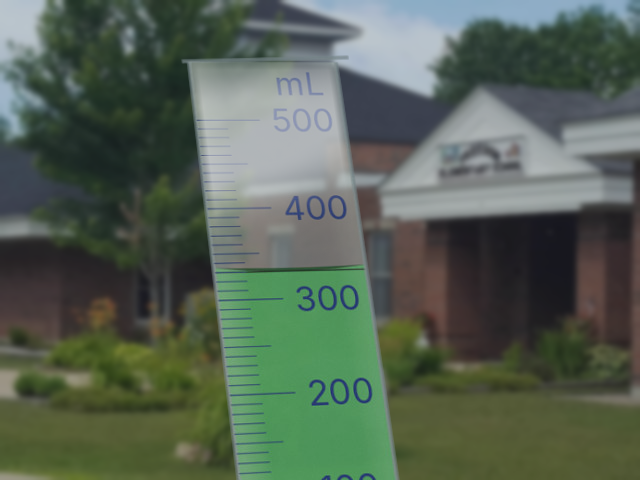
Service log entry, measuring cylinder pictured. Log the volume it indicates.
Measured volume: 330 mL
